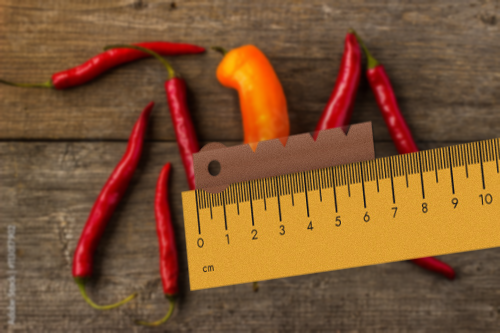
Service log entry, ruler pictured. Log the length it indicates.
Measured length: 6.5 cm
